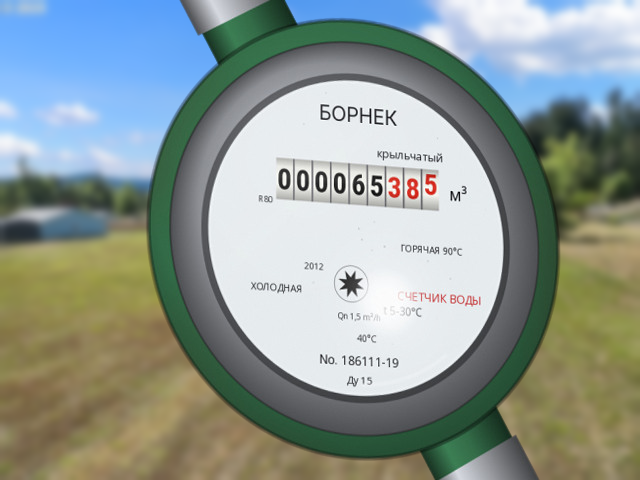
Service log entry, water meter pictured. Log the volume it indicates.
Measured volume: 65.385 m³
